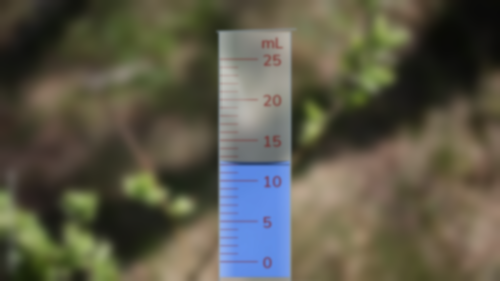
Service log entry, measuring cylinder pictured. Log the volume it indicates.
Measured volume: 12 mL
